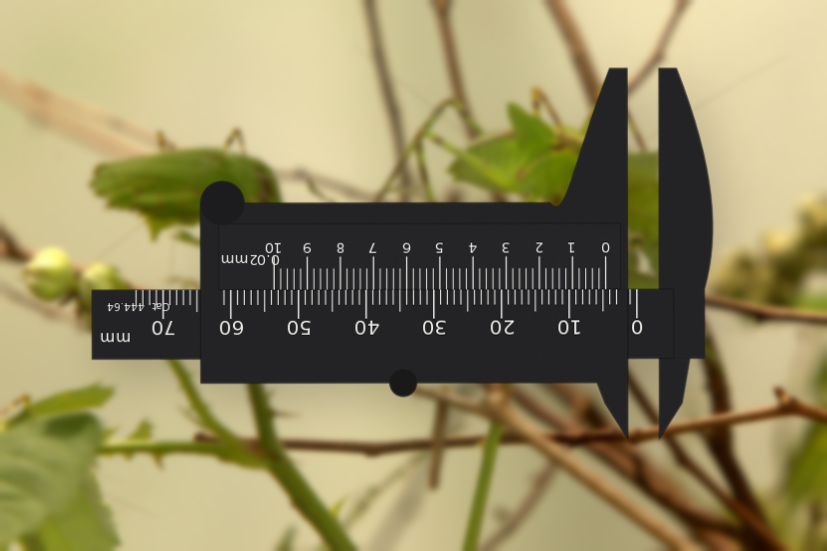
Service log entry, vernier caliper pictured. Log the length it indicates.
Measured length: 4.6 mm
